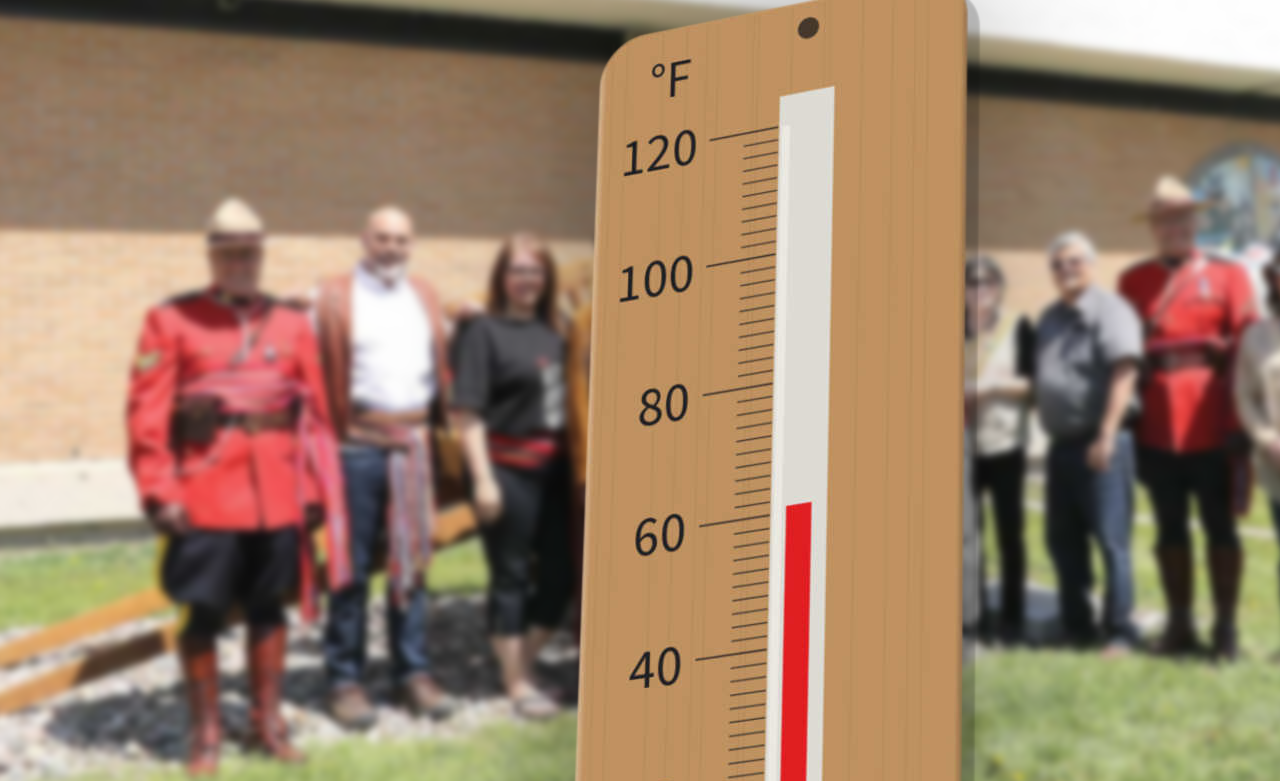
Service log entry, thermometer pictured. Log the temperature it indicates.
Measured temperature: 61 °F
